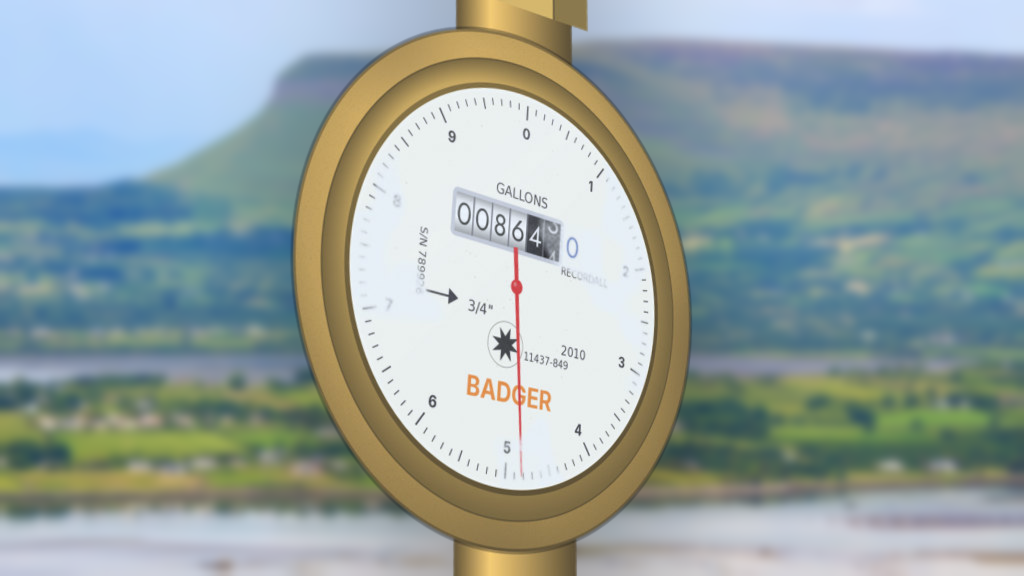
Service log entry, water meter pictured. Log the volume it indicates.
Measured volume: 86434.8 gal
